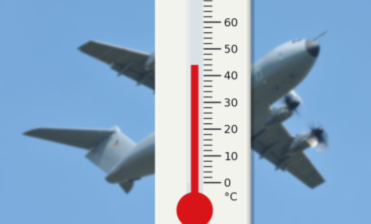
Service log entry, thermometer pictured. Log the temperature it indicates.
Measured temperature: 44 °C
